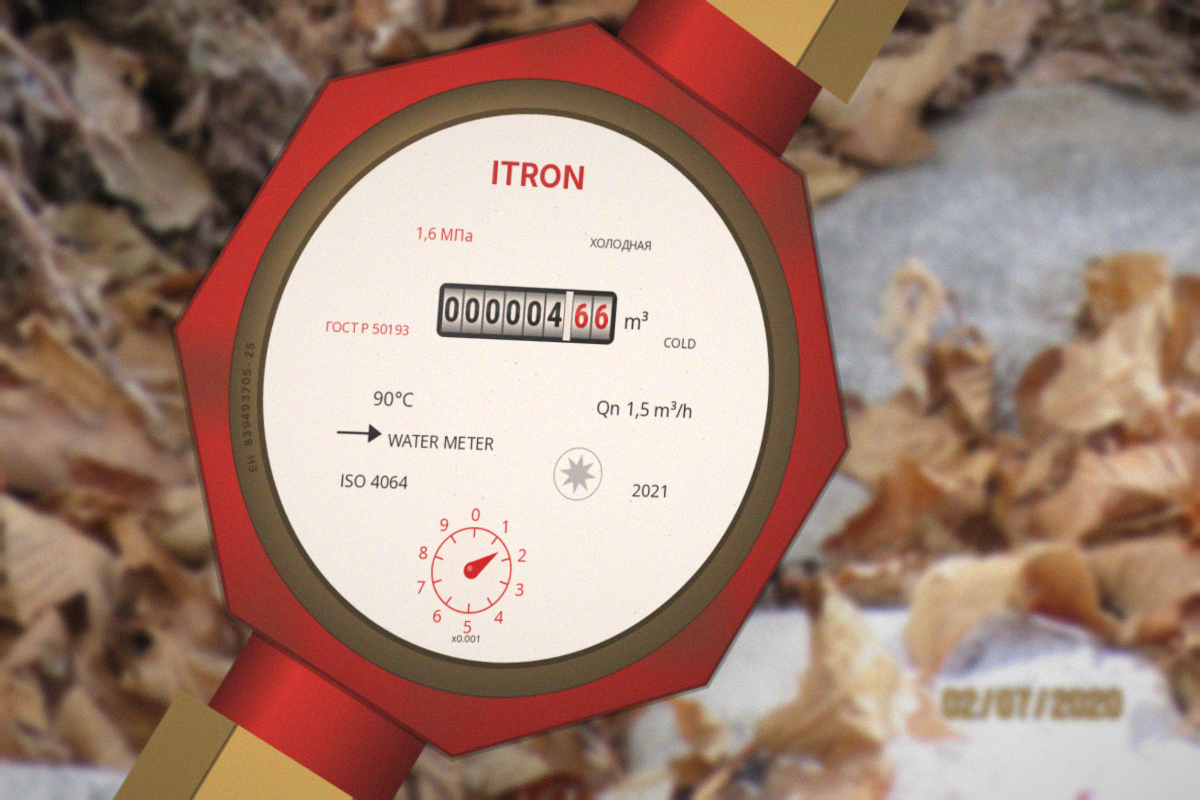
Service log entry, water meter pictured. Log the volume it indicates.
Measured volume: 4.661 m³
